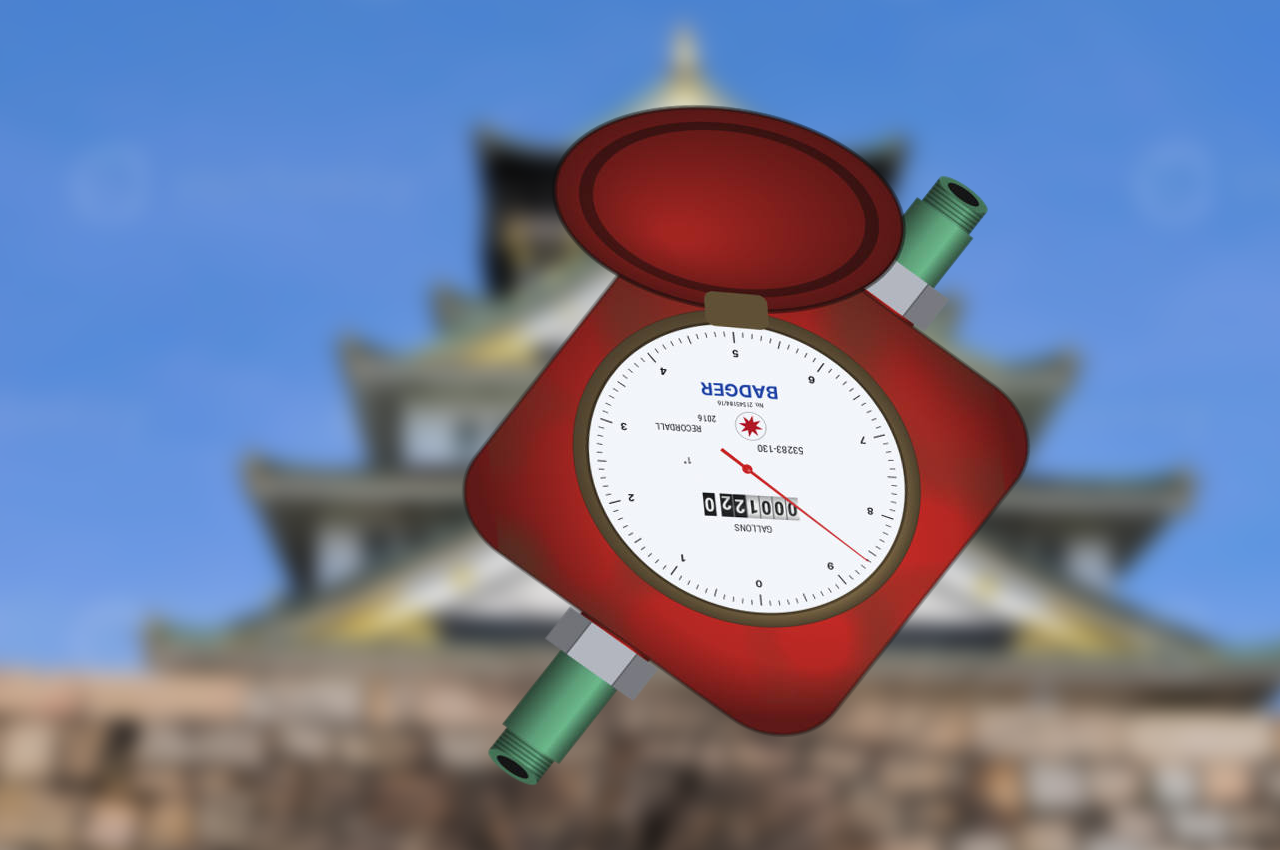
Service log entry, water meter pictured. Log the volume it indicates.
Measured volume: 1218.6 gal
